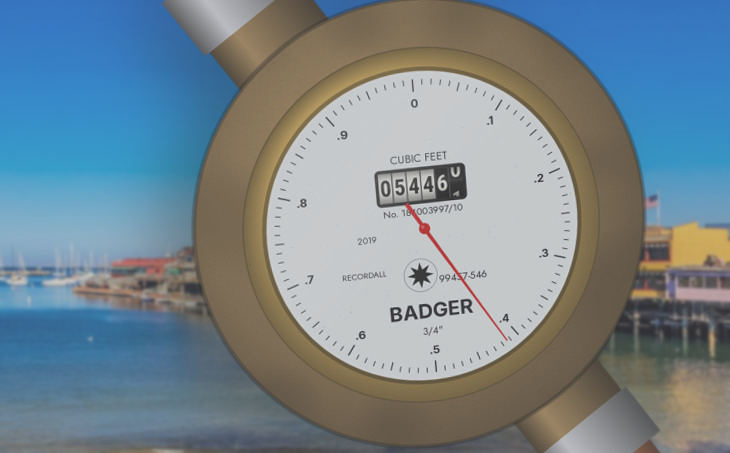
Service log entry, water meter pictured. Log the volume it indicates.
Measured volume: 54460.41 ft³
